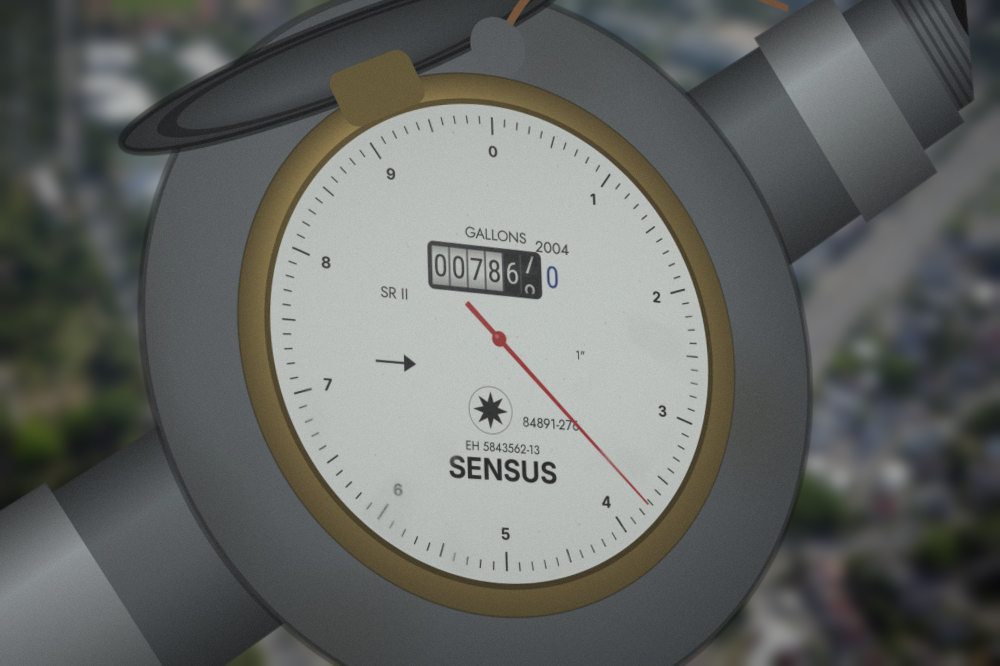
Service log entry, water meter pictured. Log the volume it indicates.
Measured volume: 78673.7 gal
